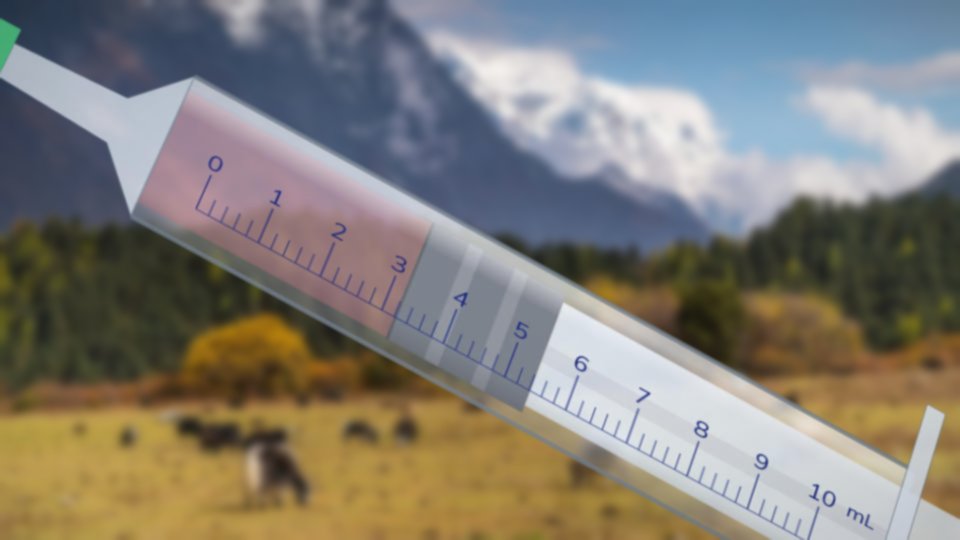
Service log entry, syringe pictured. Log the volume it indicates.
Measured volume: 3.2 mL
